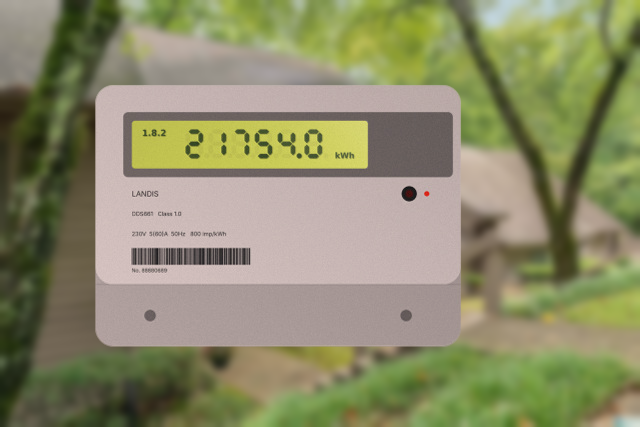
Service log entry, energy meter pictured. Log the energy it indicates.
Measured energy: 21754.0 kWh
